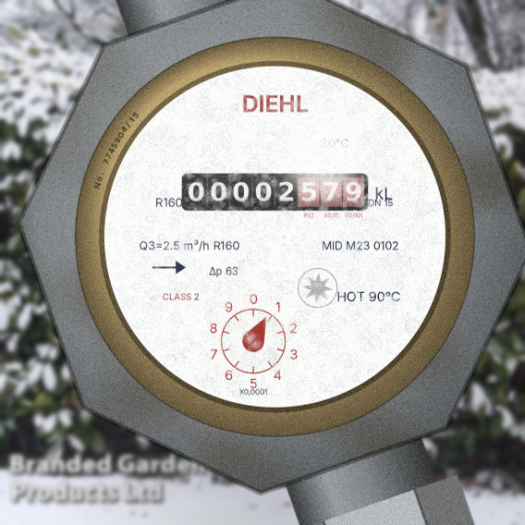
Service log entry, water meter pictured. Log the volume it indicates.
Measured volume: 2.5790 kL
